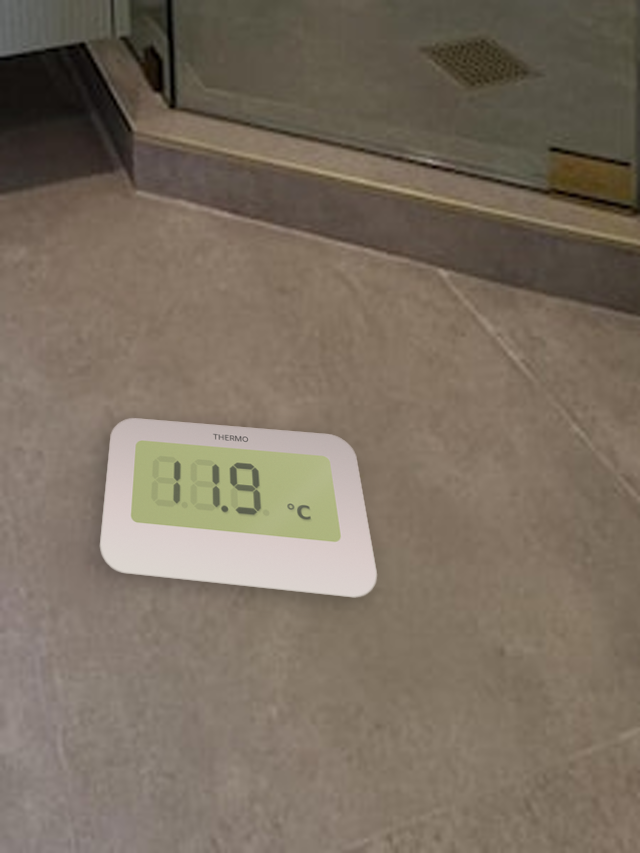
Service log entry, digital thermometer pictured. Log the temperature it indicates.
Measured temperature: 11.9 °C
